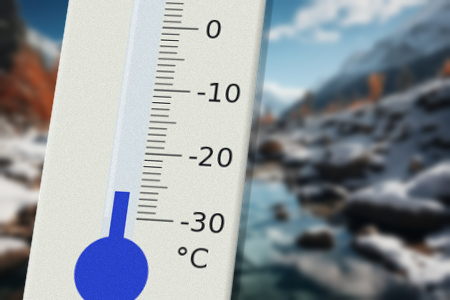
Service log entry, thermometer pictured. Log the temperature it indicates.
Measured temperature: -26 °C
